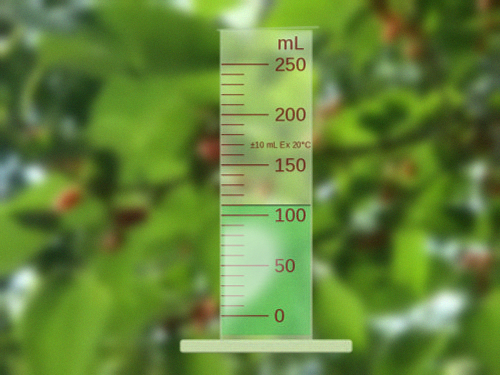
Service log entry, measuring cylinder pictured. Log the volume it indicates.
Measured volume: 110 mL
